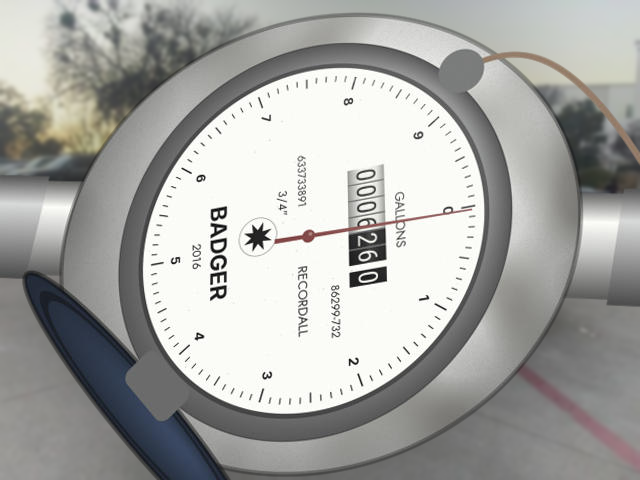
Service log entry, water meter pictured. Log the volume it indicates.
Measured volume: 6260.0 gal
